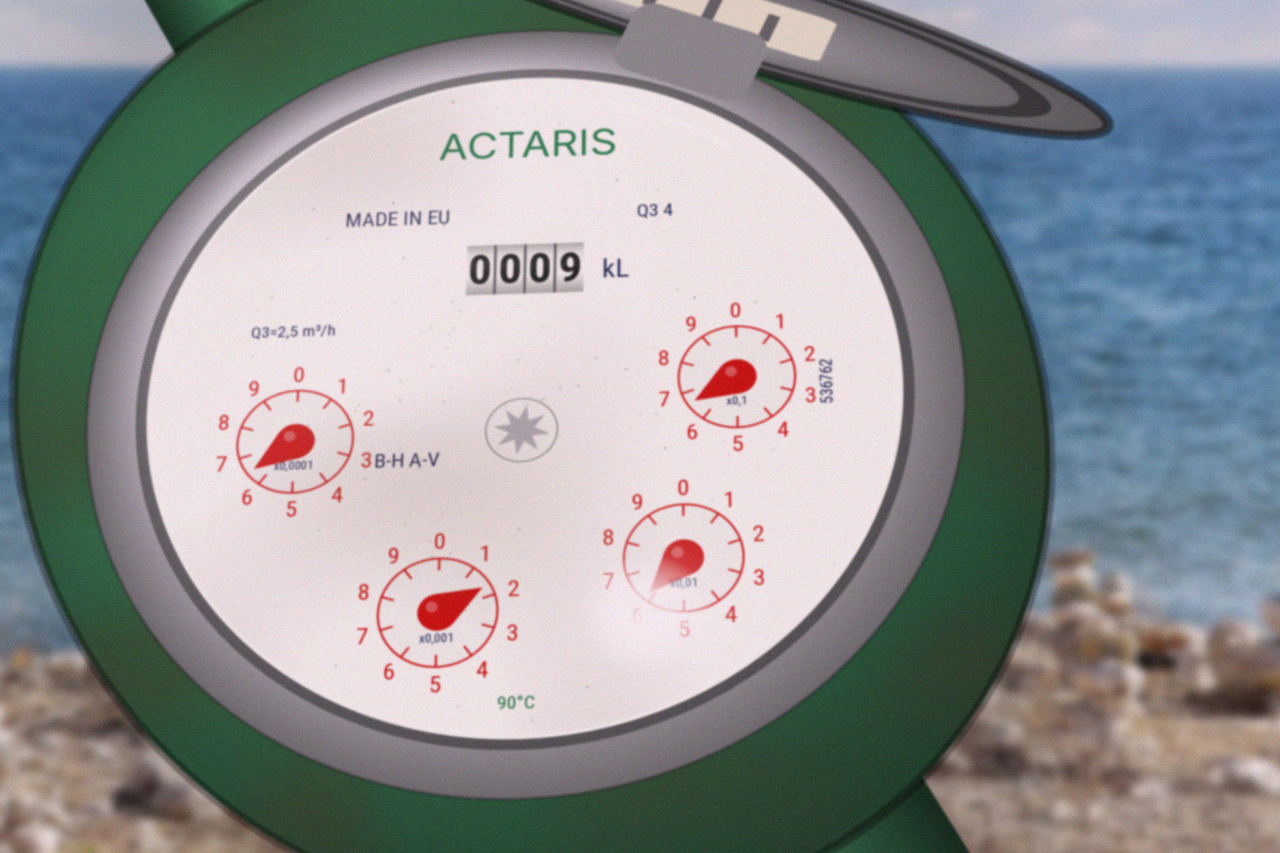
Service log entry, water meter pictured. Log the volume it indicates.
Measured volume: 9.6616 kL
